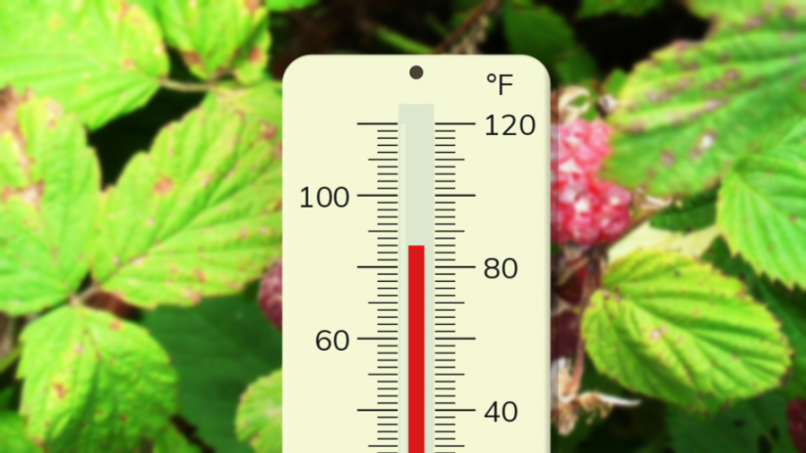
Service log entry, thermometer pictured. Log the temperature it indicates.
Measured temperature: 86 °F
